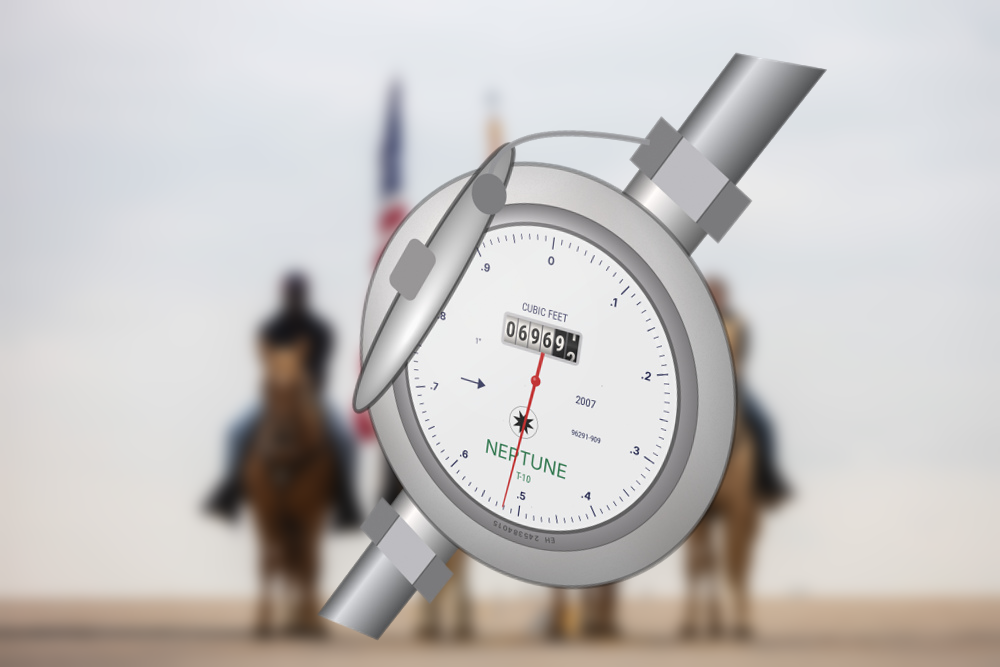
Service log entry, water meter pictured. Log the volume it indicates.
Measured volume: 69691.52 ft³
